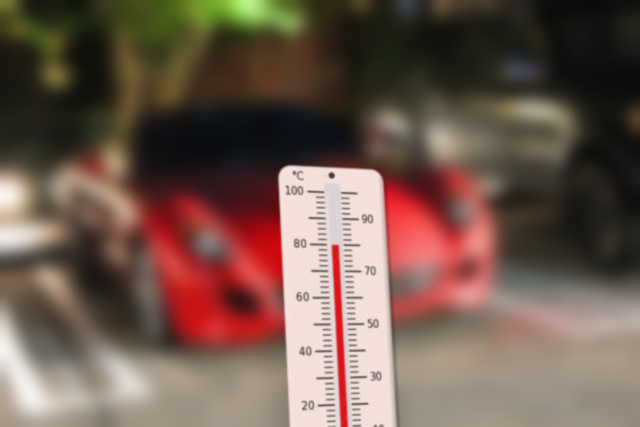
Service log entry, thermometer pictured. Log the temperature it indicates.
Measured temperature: 80 °C
